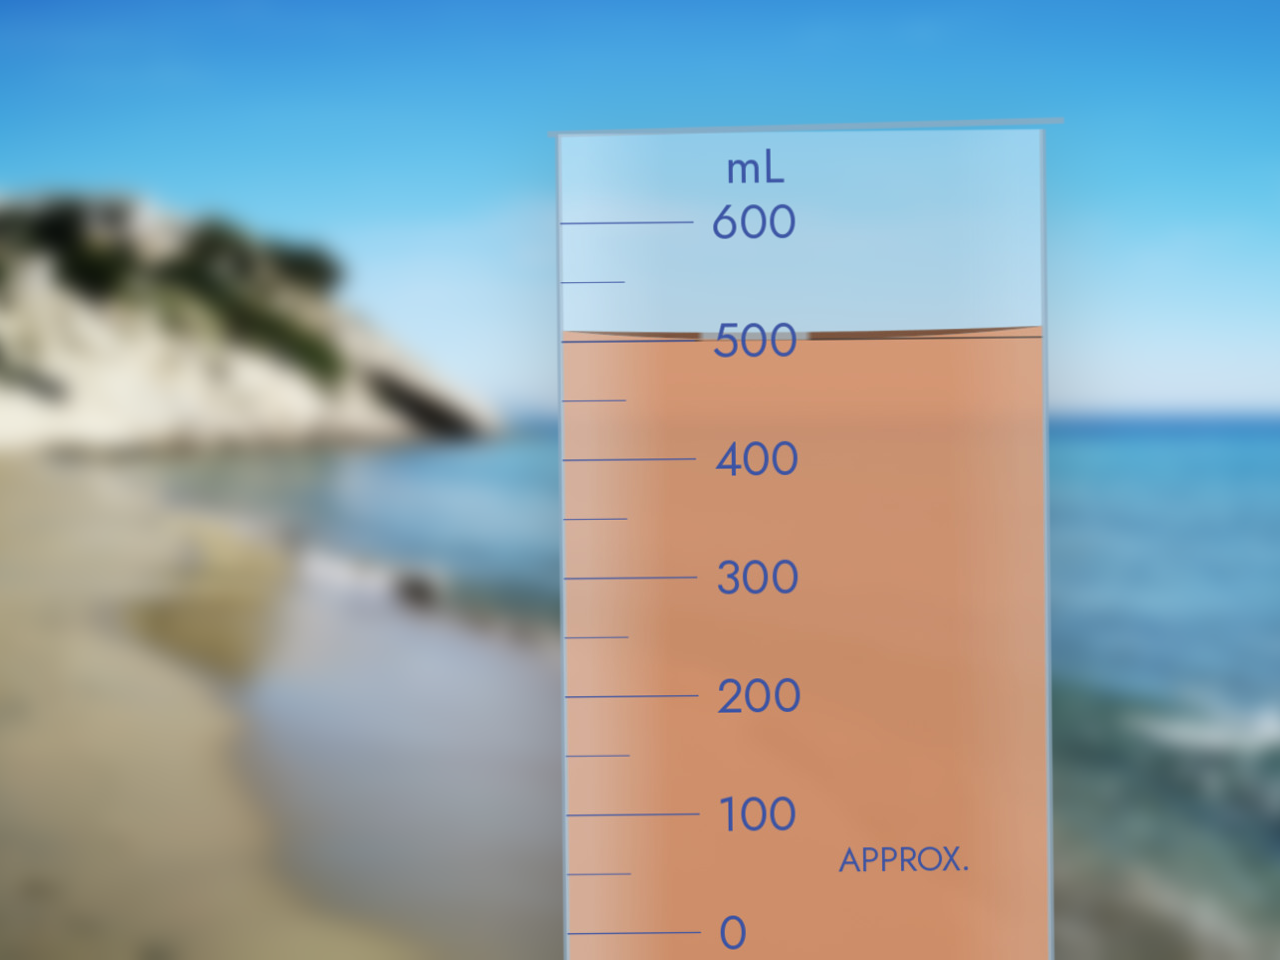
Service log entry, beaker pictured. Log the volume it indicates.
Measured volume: 500 mL
